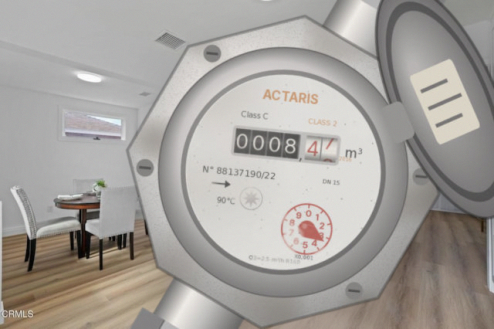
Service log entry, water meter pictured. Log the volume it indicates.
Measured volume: 8.473 m³
